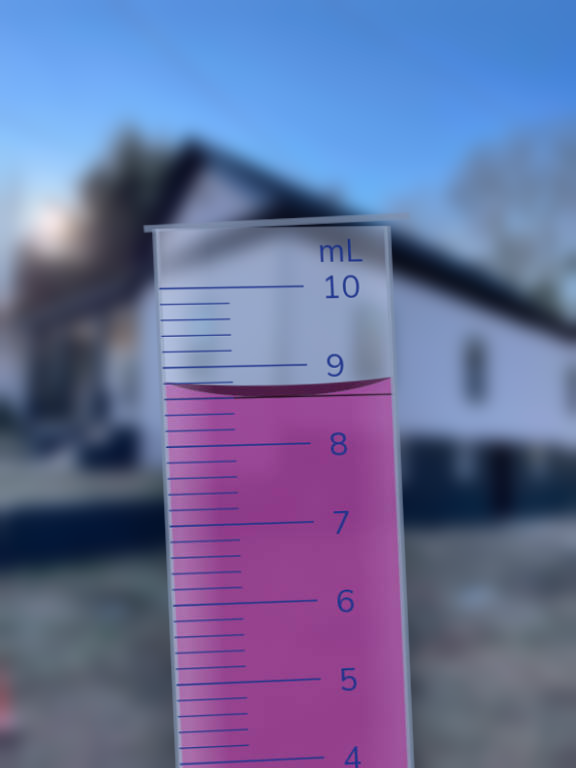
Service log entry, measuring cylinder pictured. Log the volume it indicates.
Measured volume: 8.6 mL
